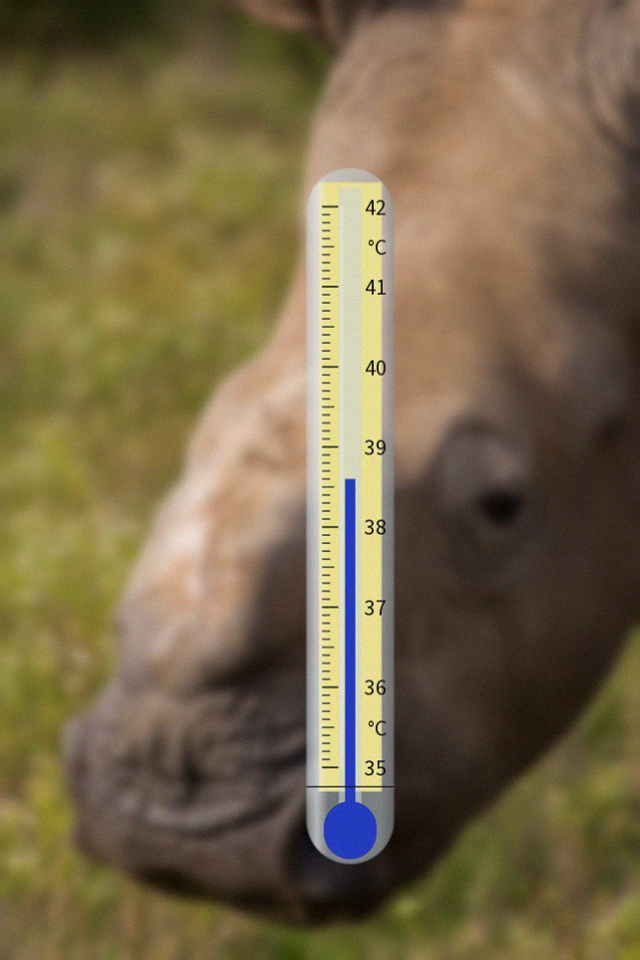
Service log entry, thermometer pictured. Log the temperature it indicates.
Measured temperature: 38.6 °C
